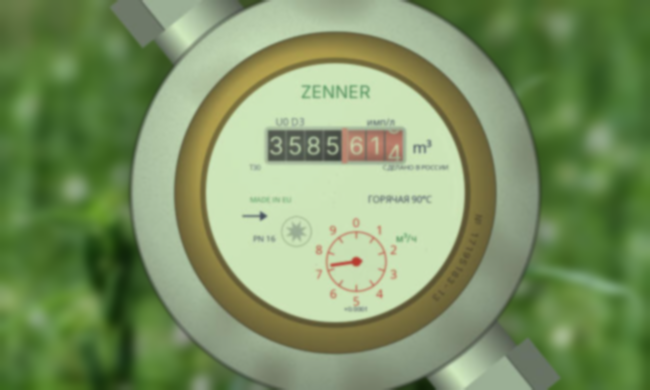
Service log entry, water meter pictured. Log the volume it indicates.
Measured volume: 3585.6137 m³
